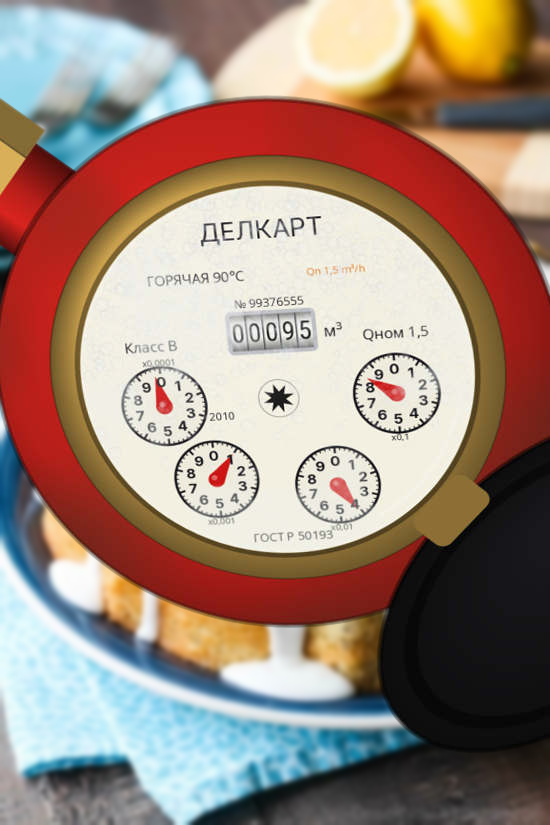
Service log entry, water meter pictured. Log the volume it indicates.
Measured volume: 95.8409 m³
